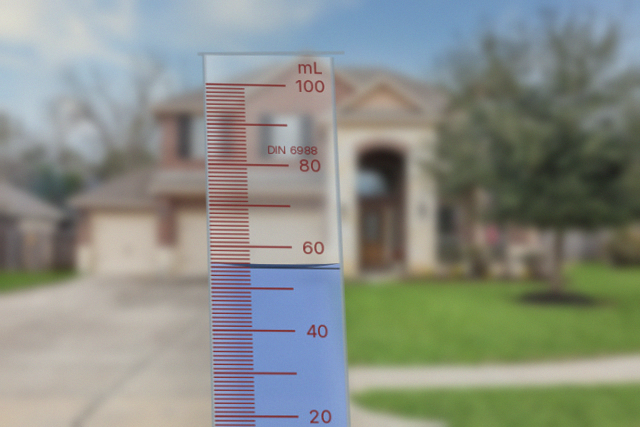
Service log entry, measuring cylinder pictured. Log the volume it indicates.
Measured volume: 55 mL
